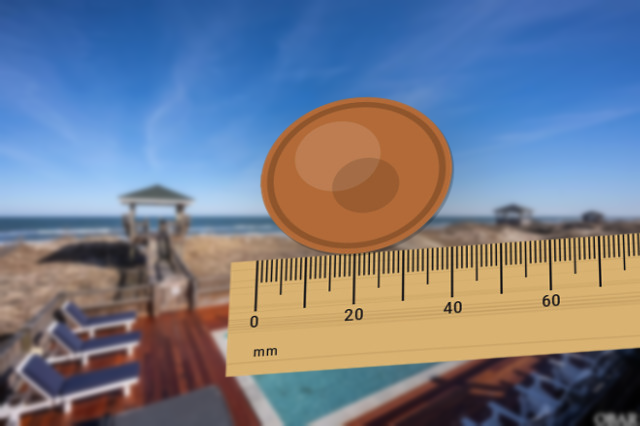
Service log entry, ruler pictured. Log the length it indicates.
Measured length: 40 mm
